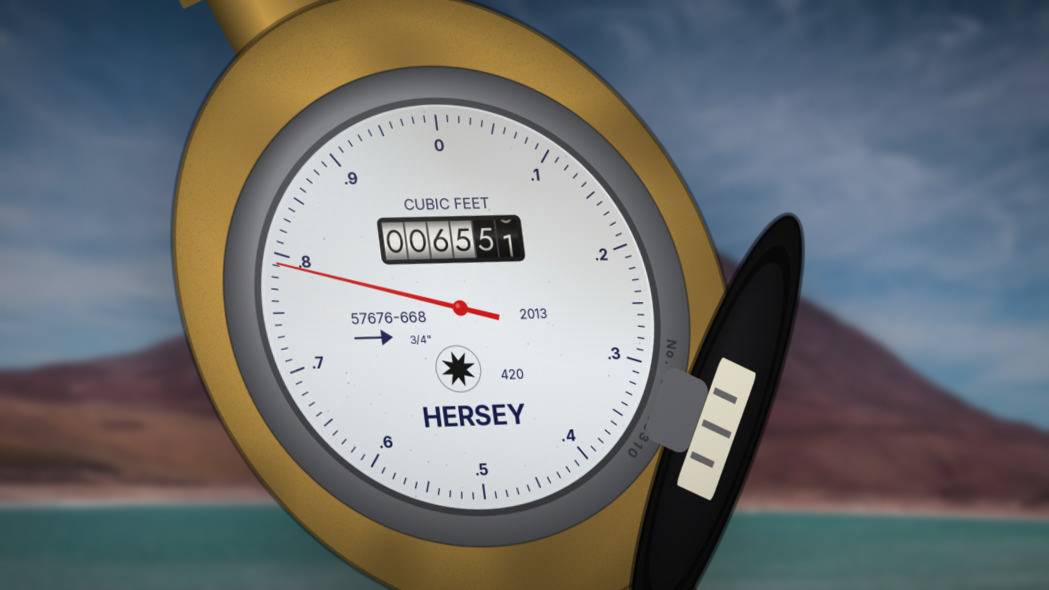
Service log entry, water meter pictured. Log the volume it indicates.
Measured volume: 6550.79 ft³
